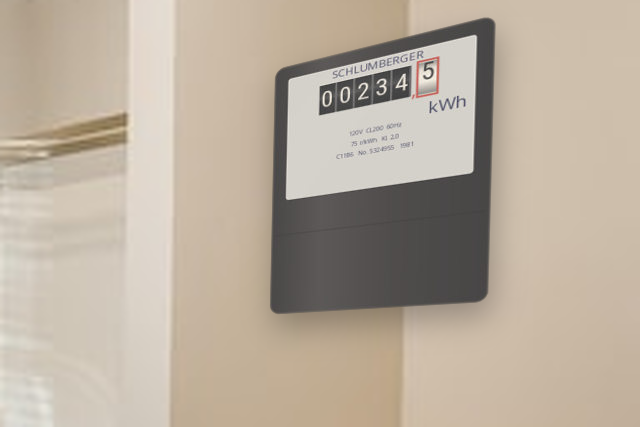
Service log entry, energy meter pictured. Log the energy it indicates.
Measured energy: 234.5 kWh
